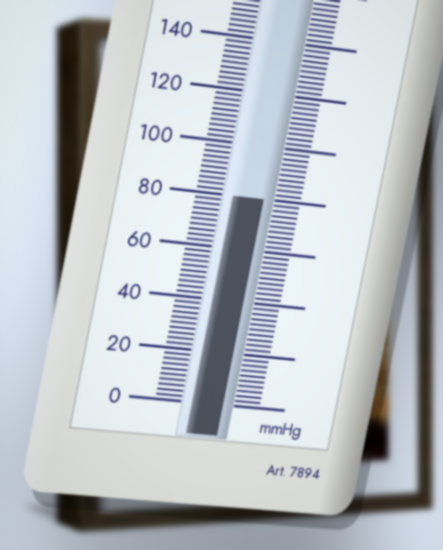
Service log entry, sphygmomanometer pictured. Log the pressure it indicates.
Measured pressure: 80 mmHg
